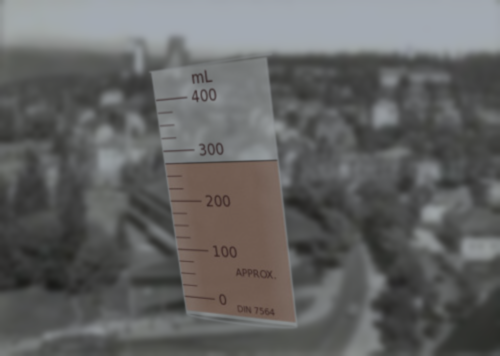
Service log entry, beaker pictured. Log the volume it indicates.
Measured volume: 275 mL
